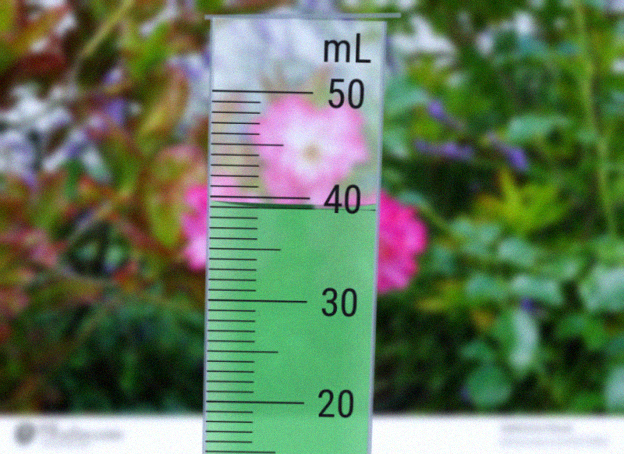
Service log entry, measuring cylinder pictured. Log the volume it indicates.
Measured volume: 39 mL
